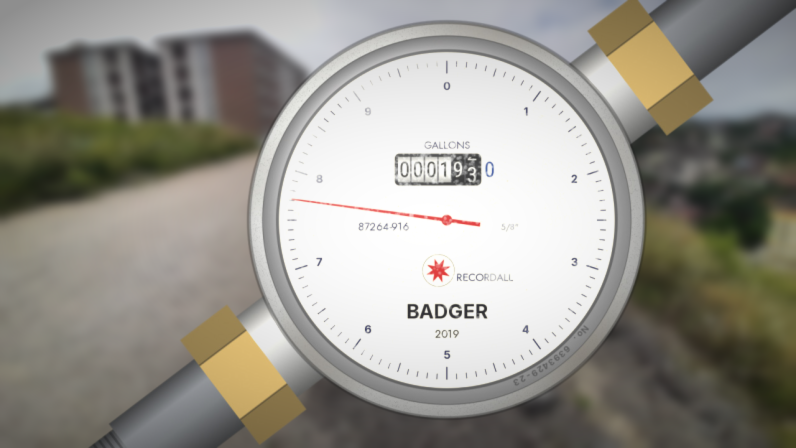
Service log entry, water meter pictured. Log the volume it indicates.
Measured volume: 1927.7 gal
